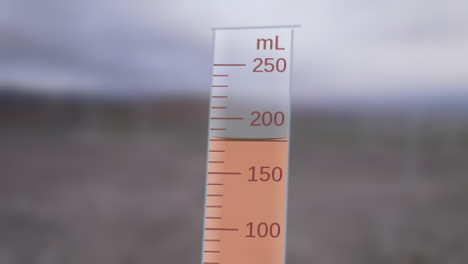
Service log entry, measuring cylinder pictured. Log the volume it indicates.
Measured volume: 180 mL
